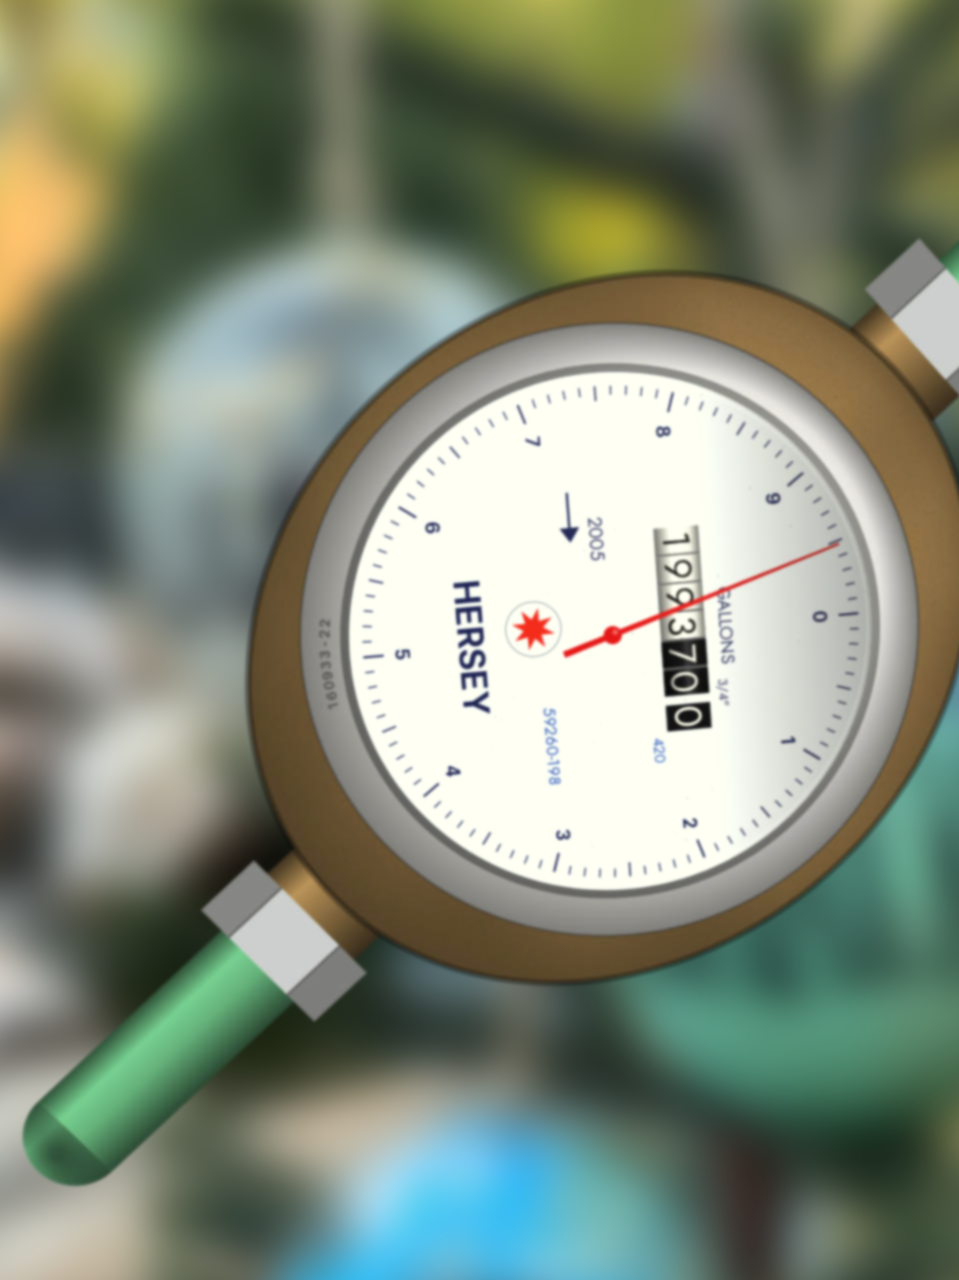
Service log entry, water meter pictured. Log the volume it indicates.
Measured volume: 1993699.5 gal
